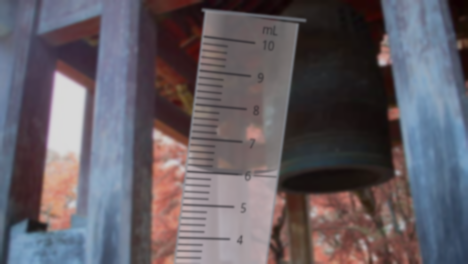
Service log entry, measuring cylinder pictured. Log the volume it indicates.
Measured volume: 6 mL
